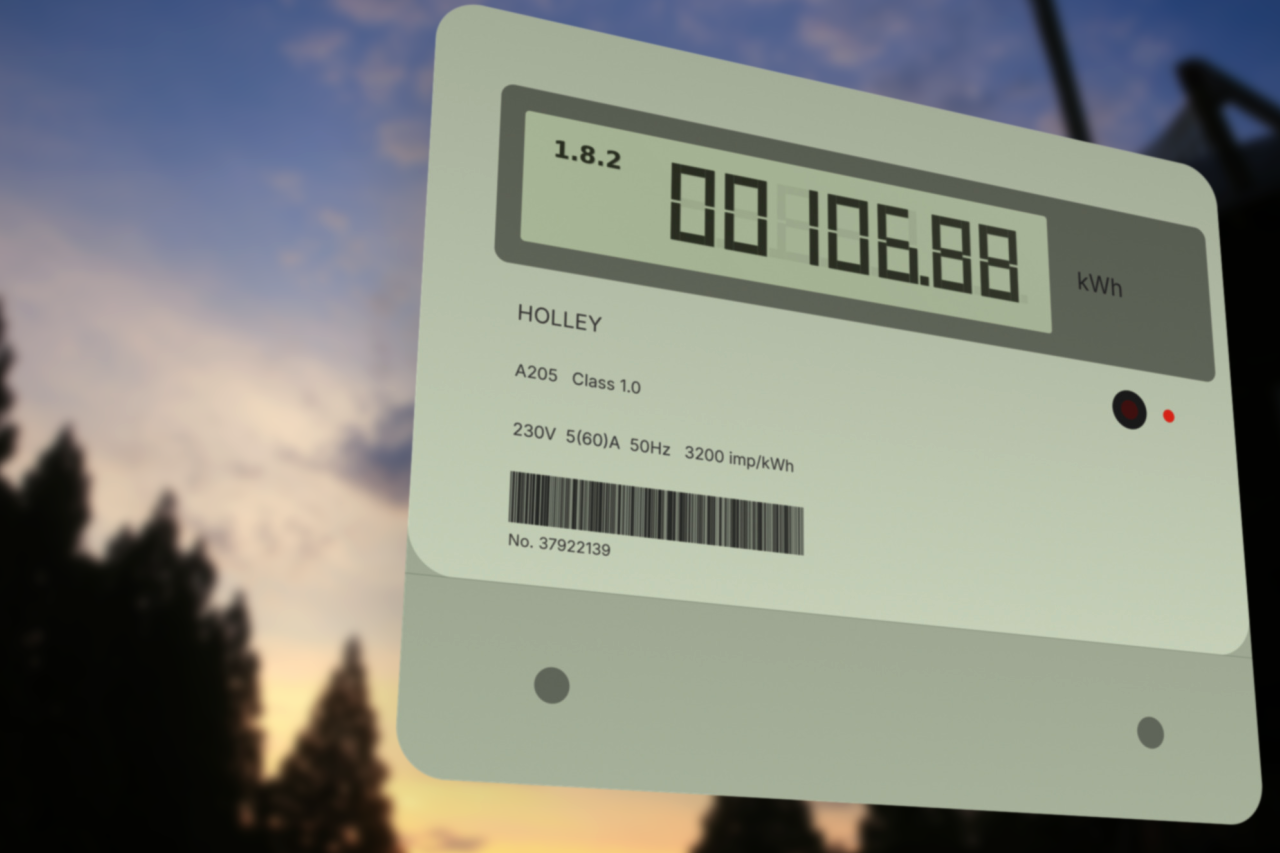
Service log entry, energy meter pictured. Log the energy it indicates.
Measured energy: 106.88 kWh
